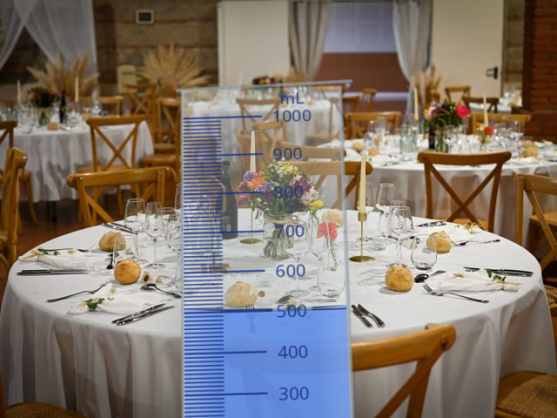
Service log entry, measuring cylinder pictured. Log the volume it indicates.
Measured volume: 500 mL
